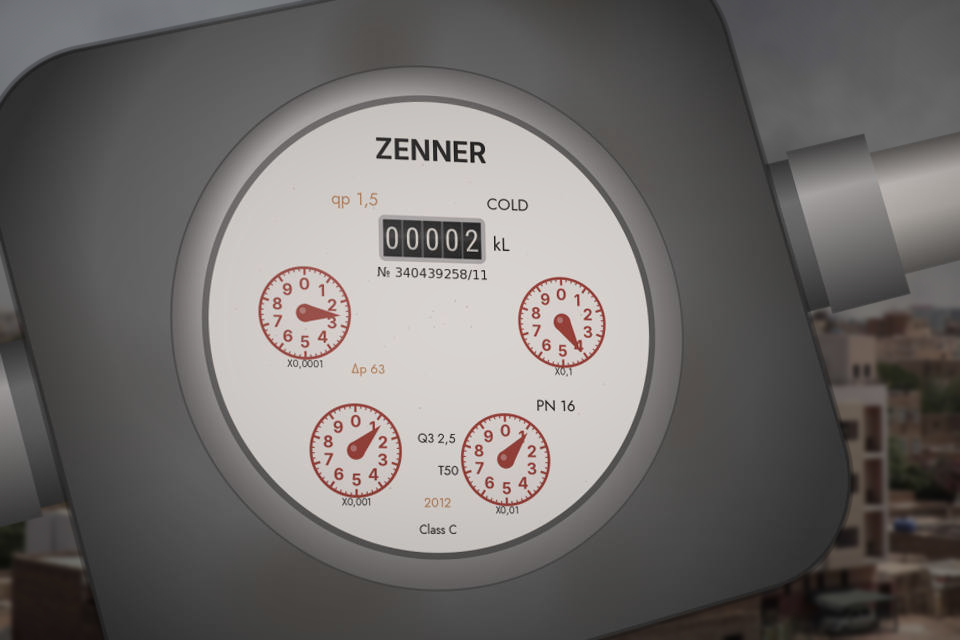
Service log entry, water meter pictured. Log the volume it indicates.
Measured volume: 2.4112 kL
